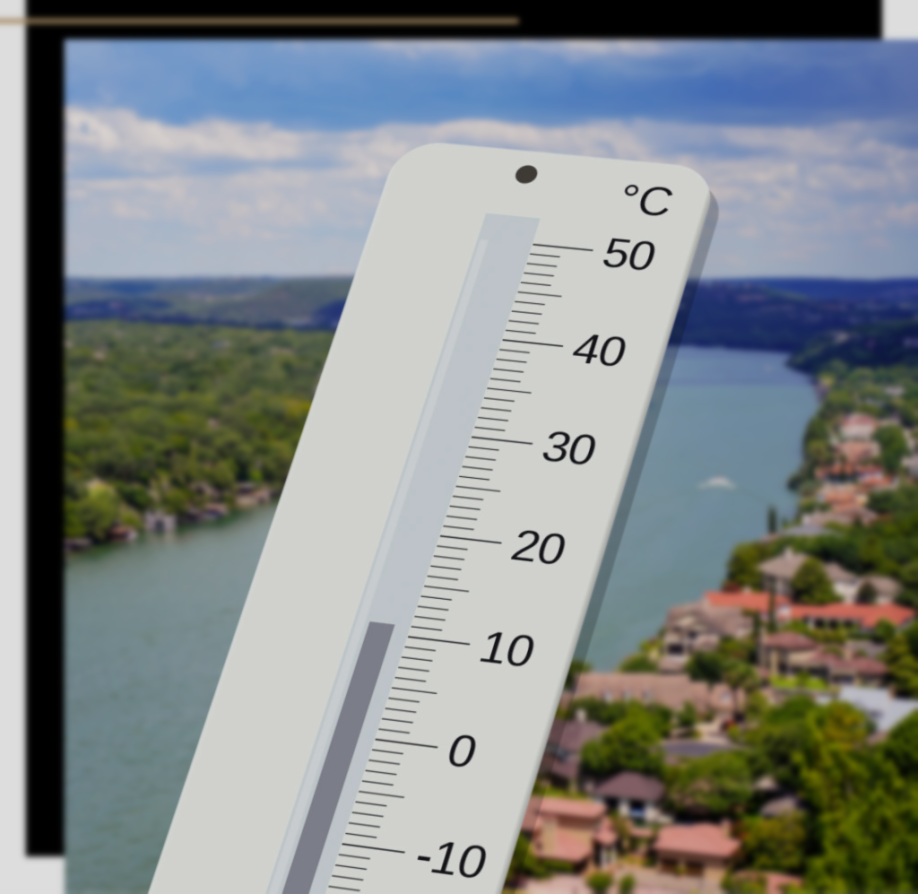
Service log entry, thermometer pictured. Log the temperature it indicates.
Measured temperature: 11 °C
